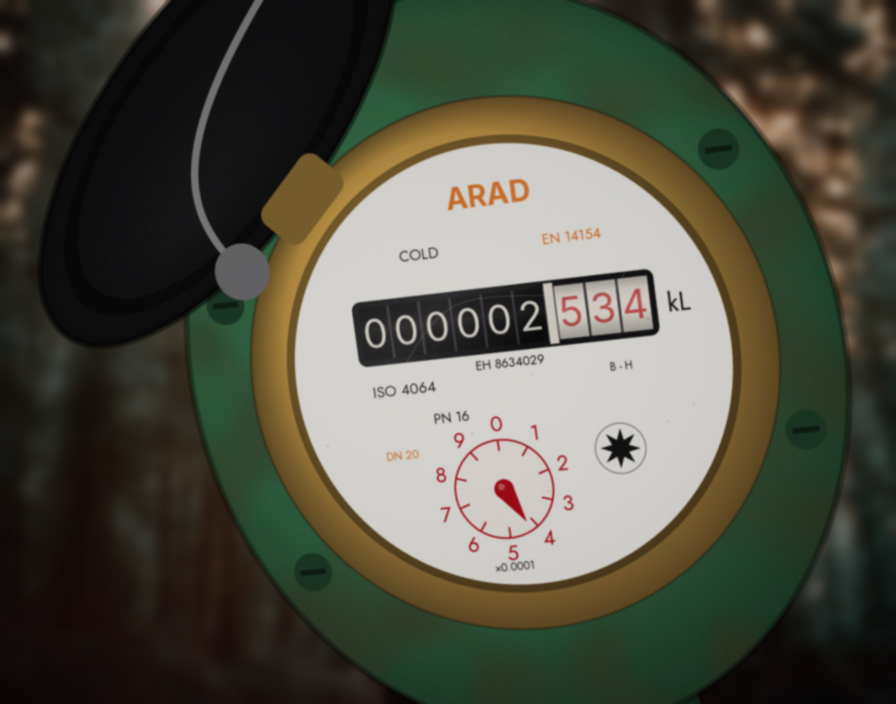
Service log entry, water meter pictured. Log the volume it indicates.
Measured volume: 2.5344 kL
